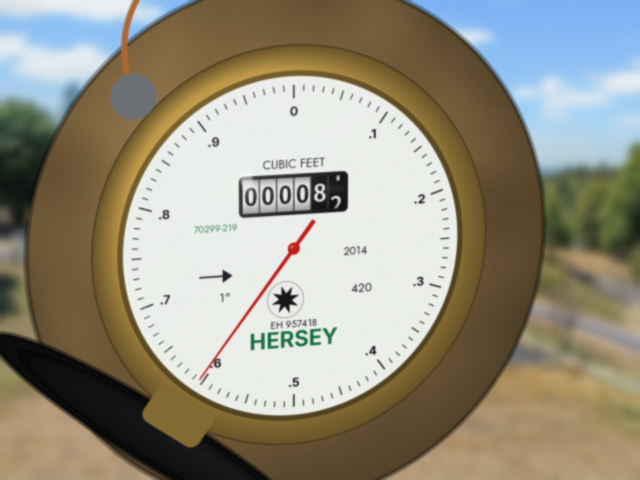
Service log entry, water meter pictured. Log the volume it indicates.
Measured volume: 81.60 ft³
